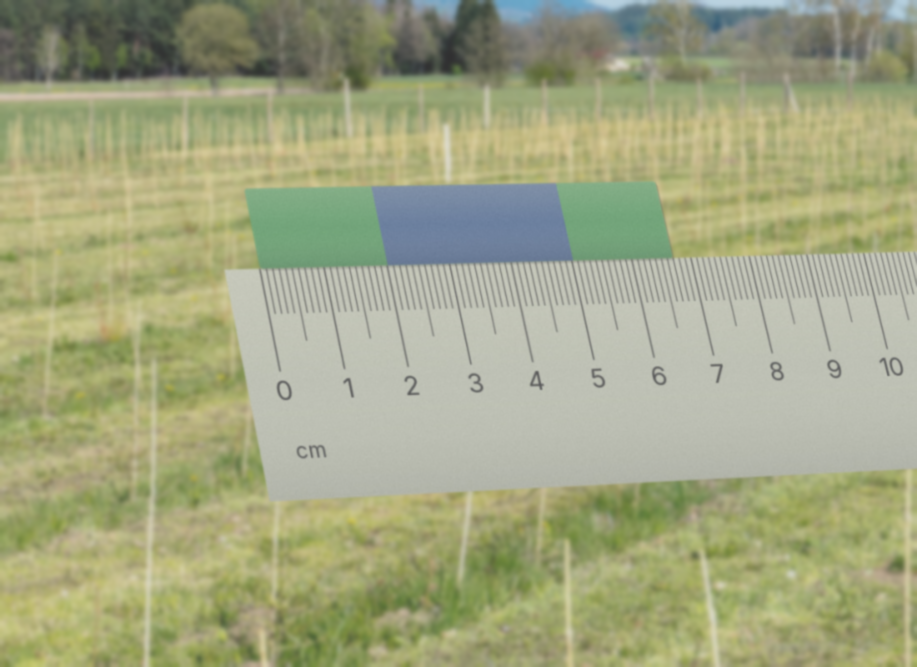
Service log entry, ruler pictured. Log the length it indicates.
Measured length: 6.7 cm
